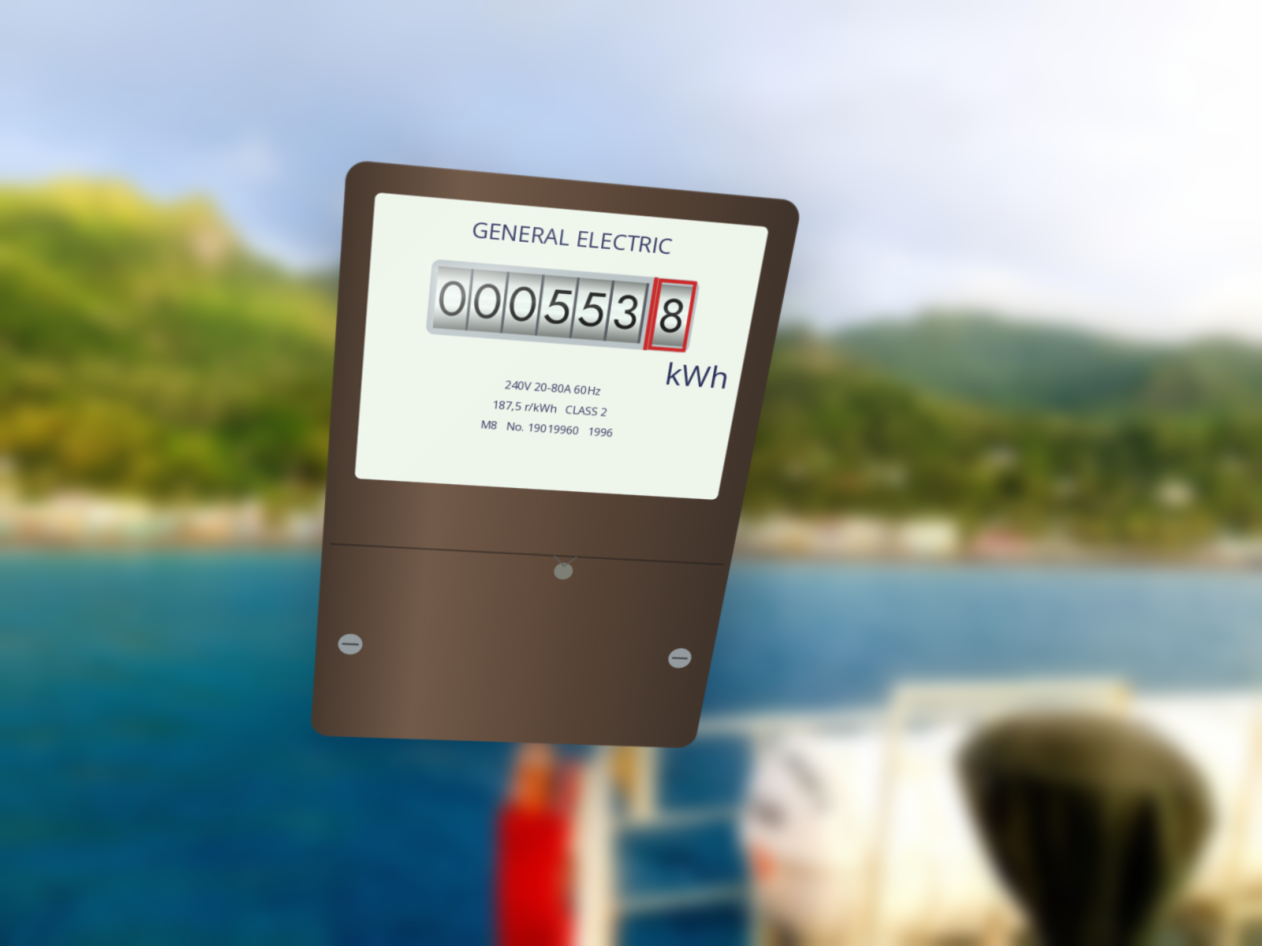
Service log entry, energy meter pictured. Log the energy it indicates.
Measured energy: 553.8 kWh
